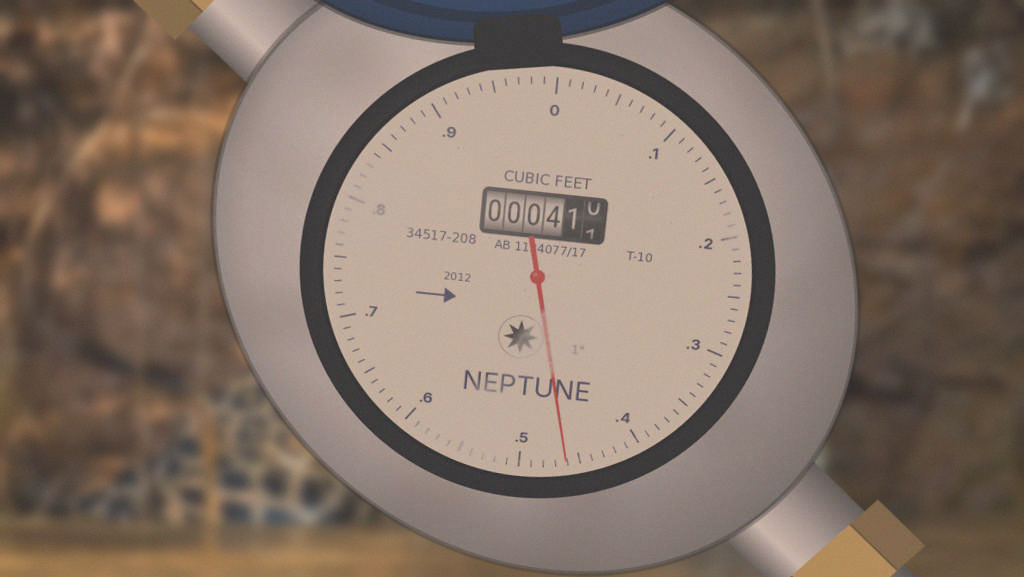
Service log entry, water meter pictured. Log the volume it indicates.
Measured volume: 410.46 ft³
